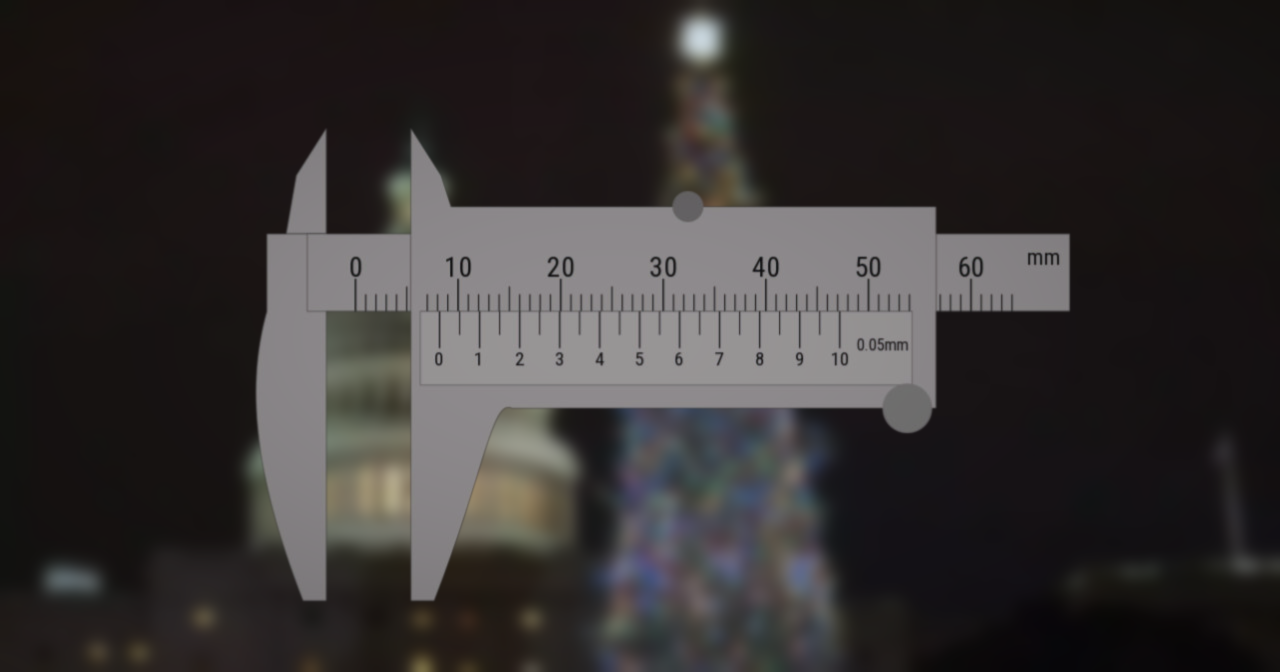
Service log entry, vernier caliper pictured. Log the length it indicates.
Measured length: 8.2 mm
